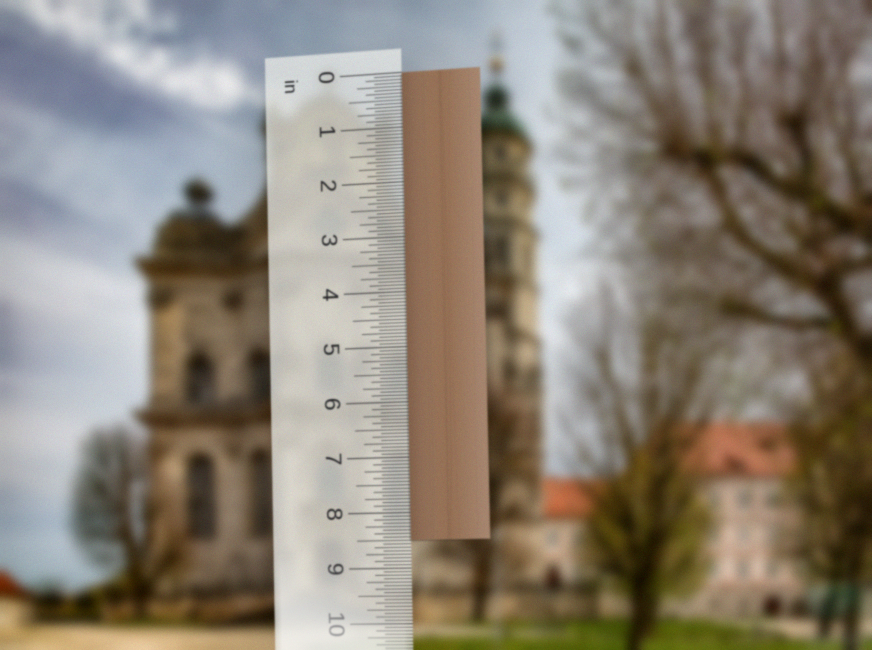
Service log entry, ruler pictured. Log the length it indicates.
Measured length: 8.5 in
